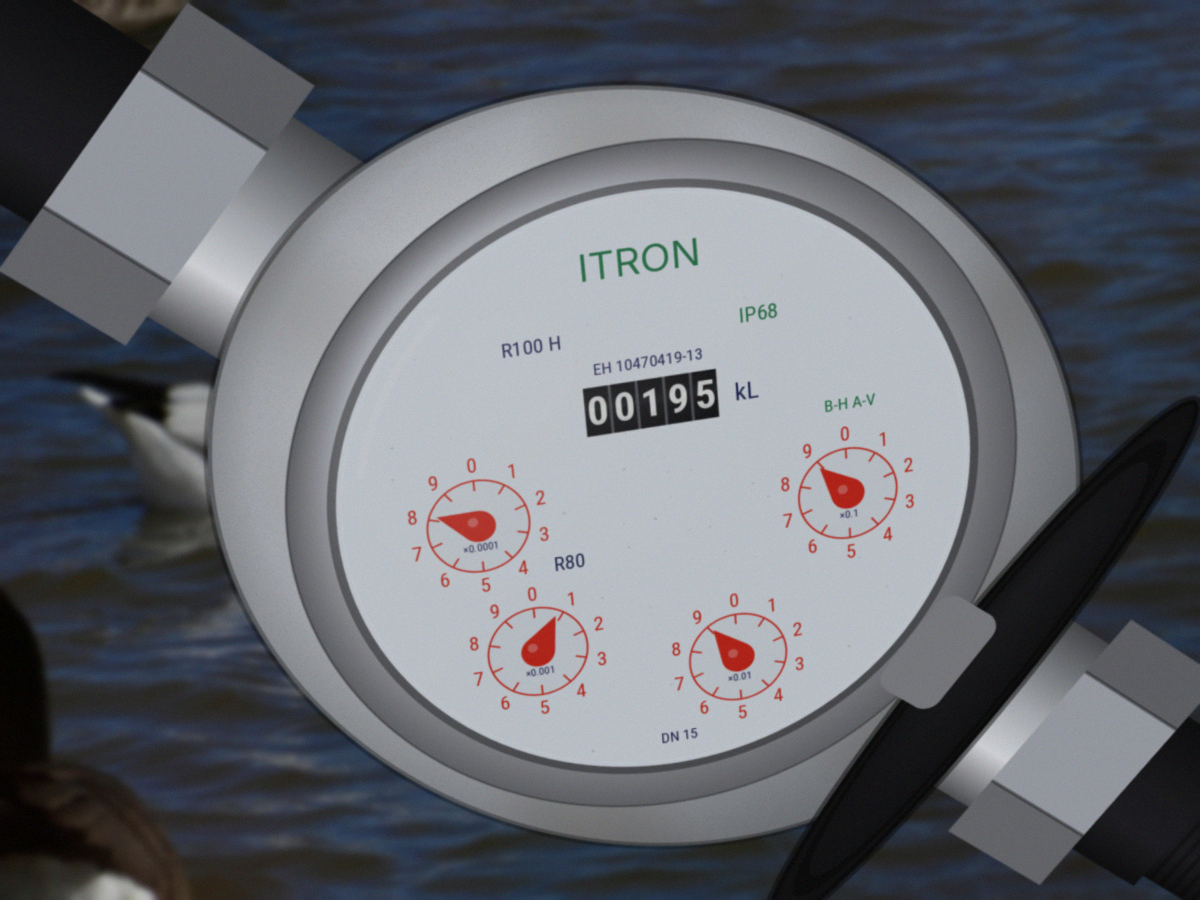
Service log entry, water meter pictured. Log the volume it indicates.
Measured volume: 195.8908 kL
